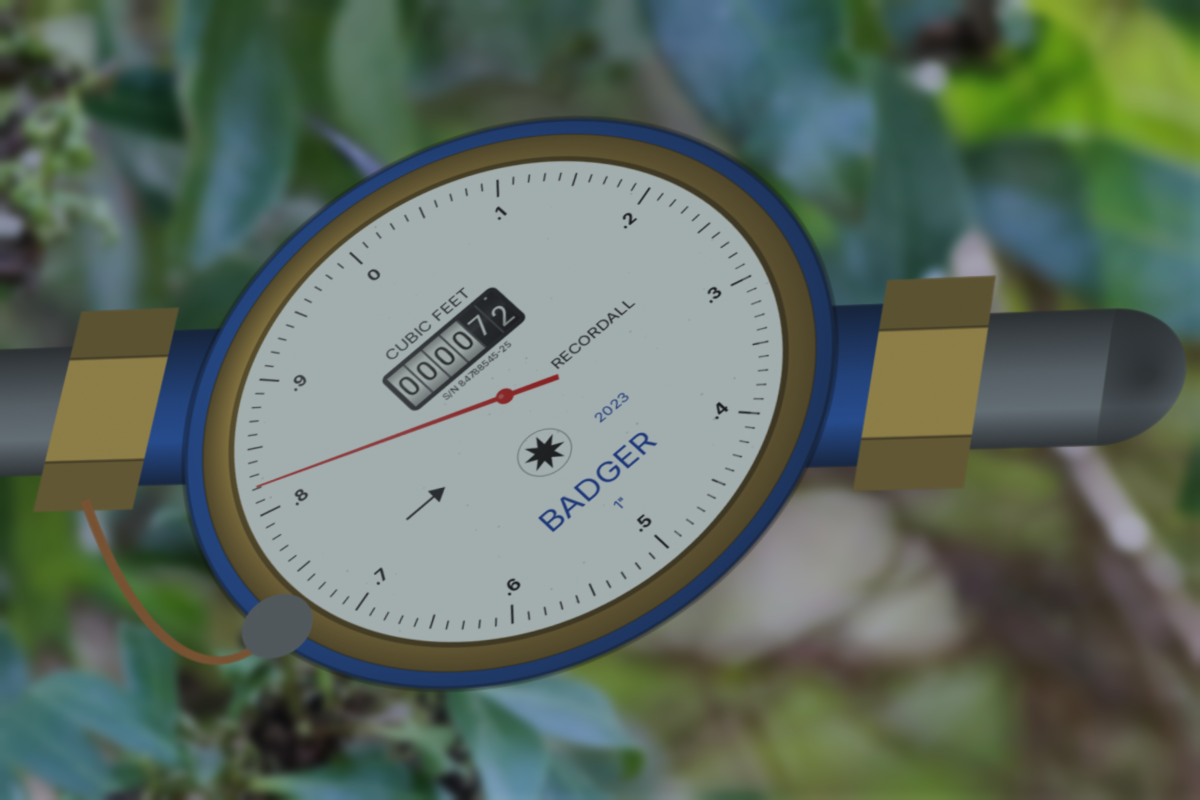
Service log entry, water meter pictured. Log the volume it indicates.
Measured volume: 71.82 ft³
